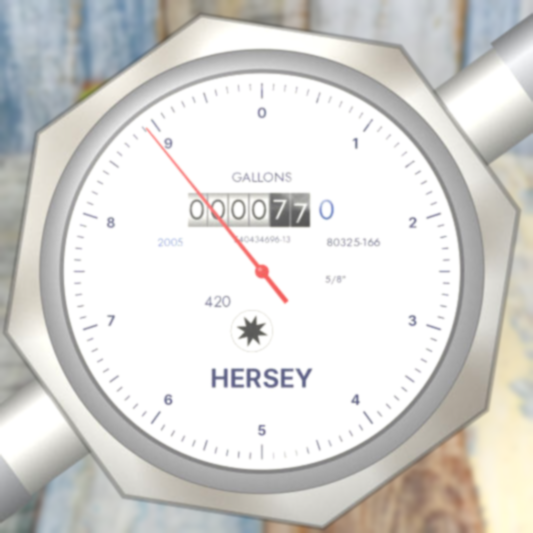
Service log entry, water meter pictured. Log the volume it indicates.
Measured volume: 768.9 gal
